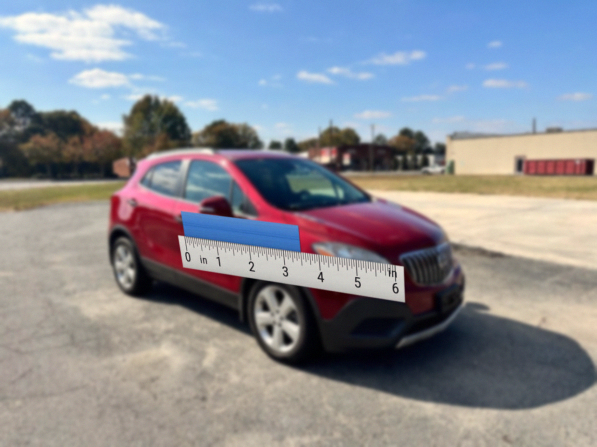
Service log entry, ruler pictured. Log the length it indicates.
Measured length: 3.5 in
